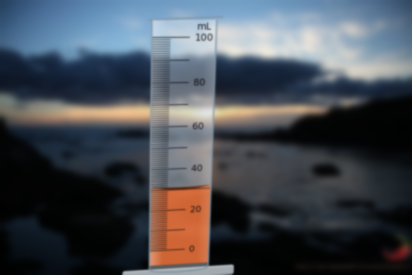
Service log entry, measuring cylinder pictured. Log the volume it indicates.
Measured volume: 30 mL
